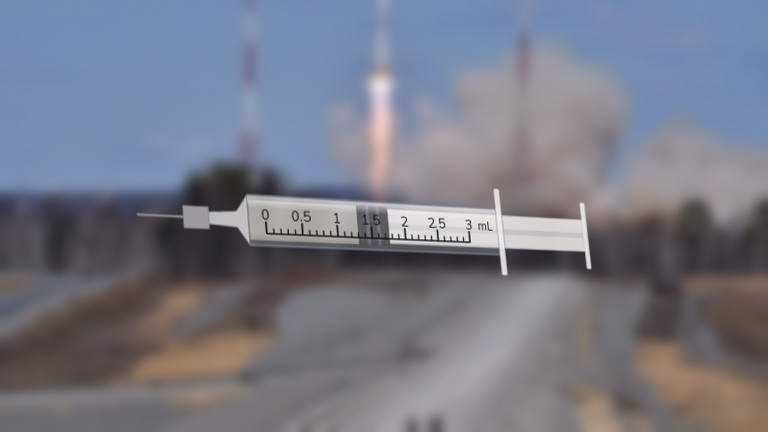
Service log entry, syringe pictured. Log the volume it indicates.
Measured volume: 1.3 mL
